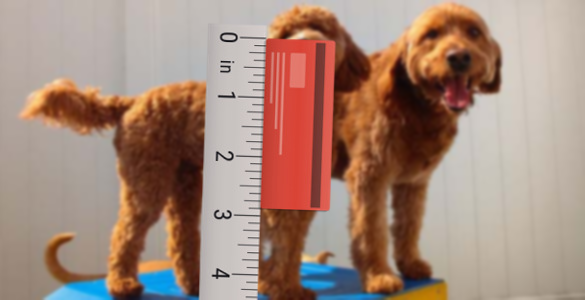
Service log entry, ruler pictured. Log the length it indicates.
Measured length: 2.875 in
